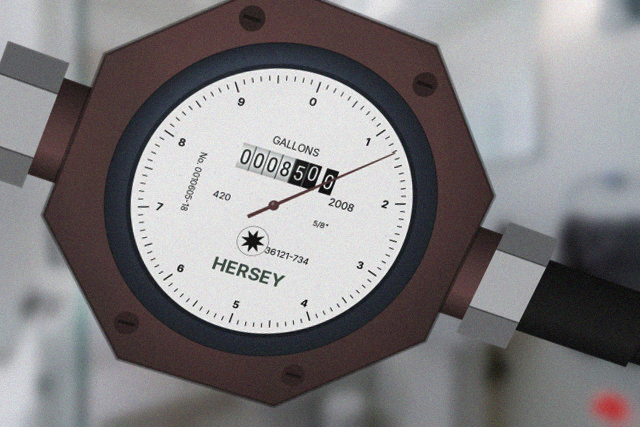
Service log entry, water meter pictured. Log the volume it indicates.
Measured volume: 8501.3 gal
